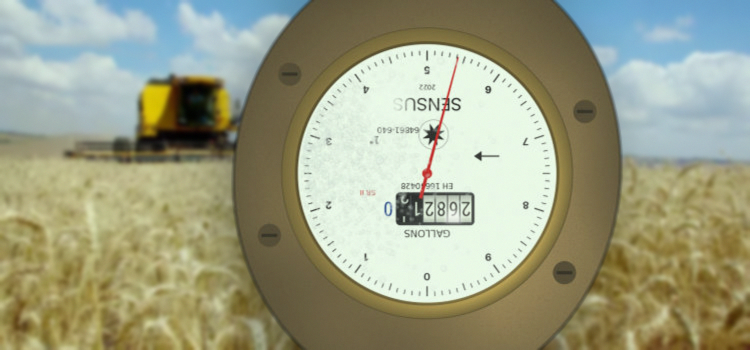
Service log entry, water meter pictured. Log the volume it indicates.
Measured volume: 2682115.4 gal
